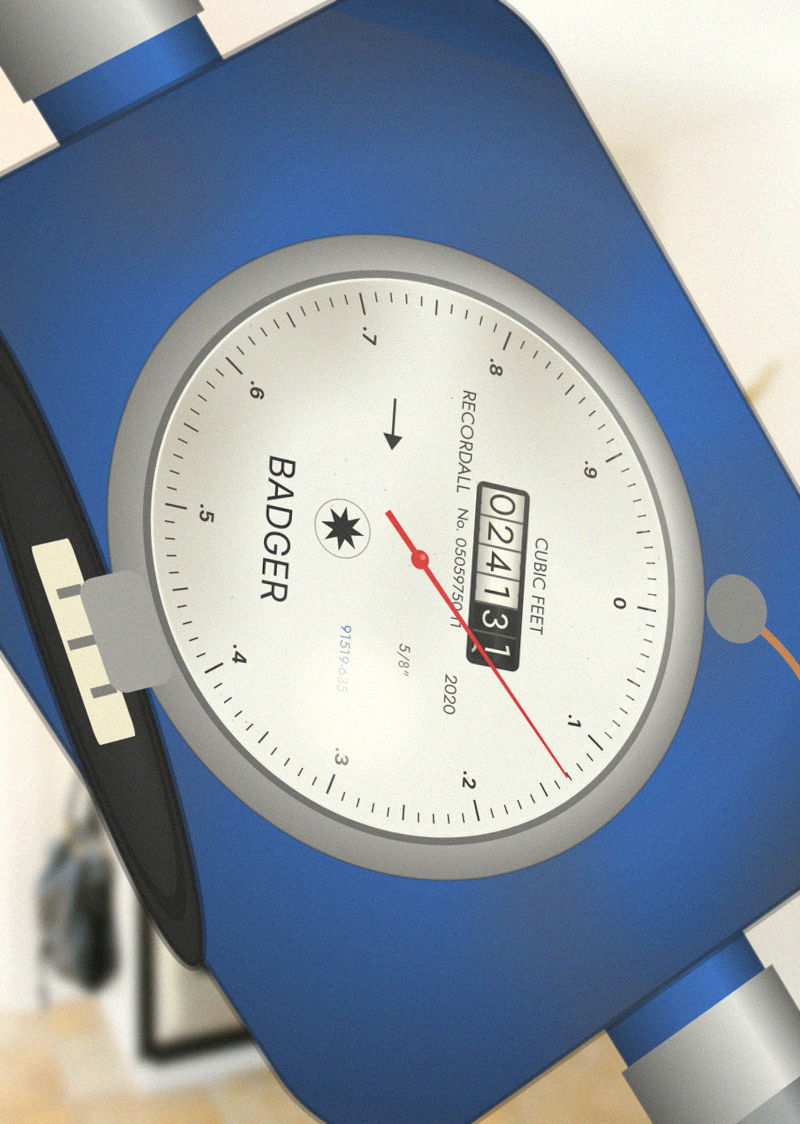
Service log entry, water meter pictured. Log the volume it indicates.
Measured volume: 24131.13 ft³
